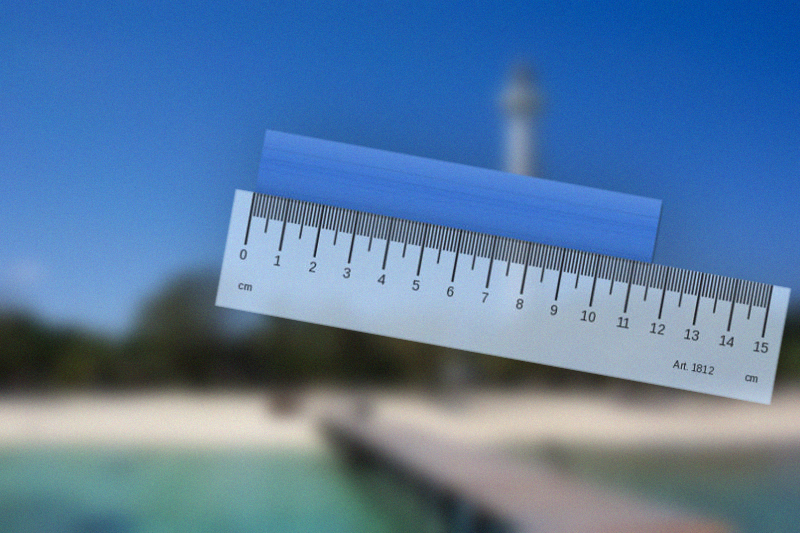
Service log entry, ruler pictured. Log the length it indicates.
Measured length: 11.5 cm
